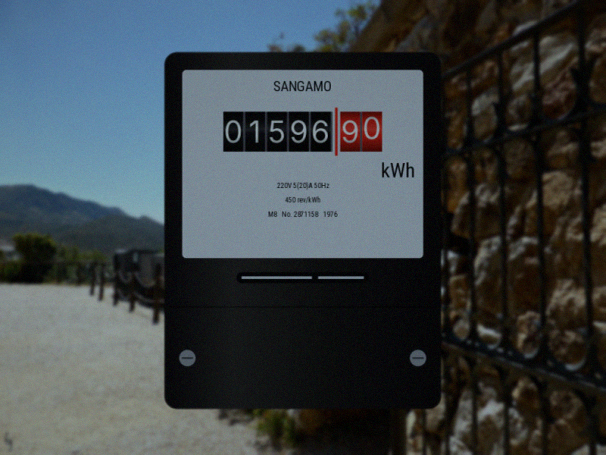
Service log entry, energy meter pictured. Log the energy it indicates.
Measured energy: 1596.90 kWh
